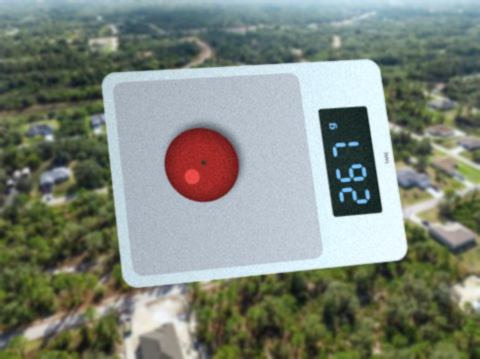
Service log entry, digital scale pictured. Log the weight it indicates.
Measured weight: 267 g
